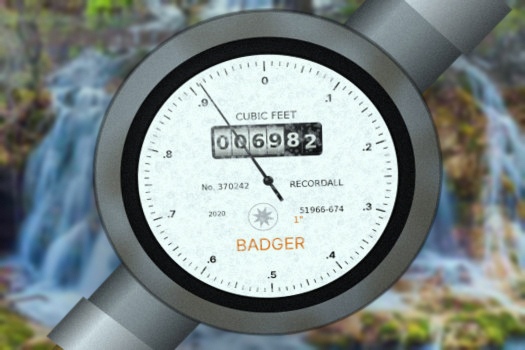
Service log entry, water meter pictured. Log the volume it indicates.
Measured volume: 6981.91 ft³
